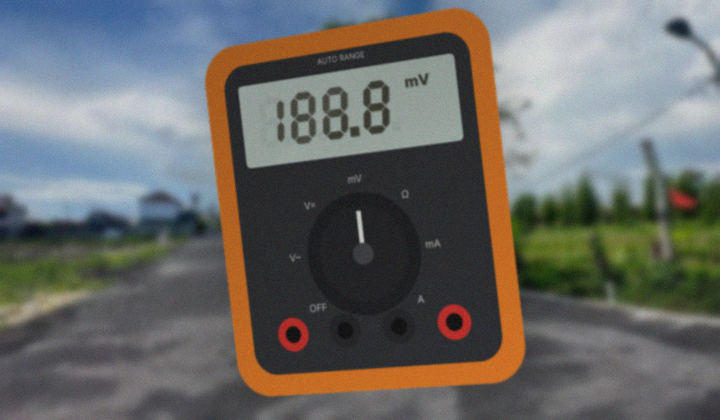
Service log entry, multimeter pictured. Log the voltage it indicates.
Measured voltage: 188.8 mV
